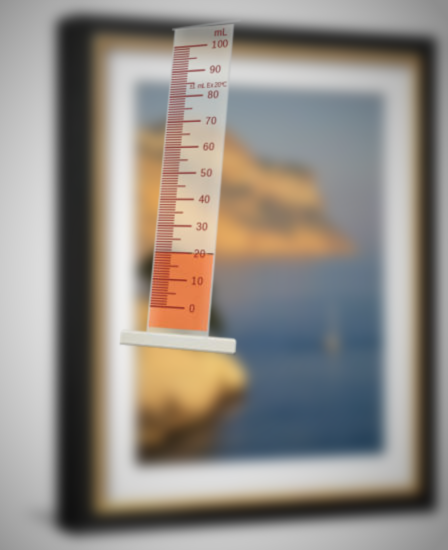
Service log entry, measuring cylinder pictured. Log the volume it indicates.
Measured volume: 20 mL
